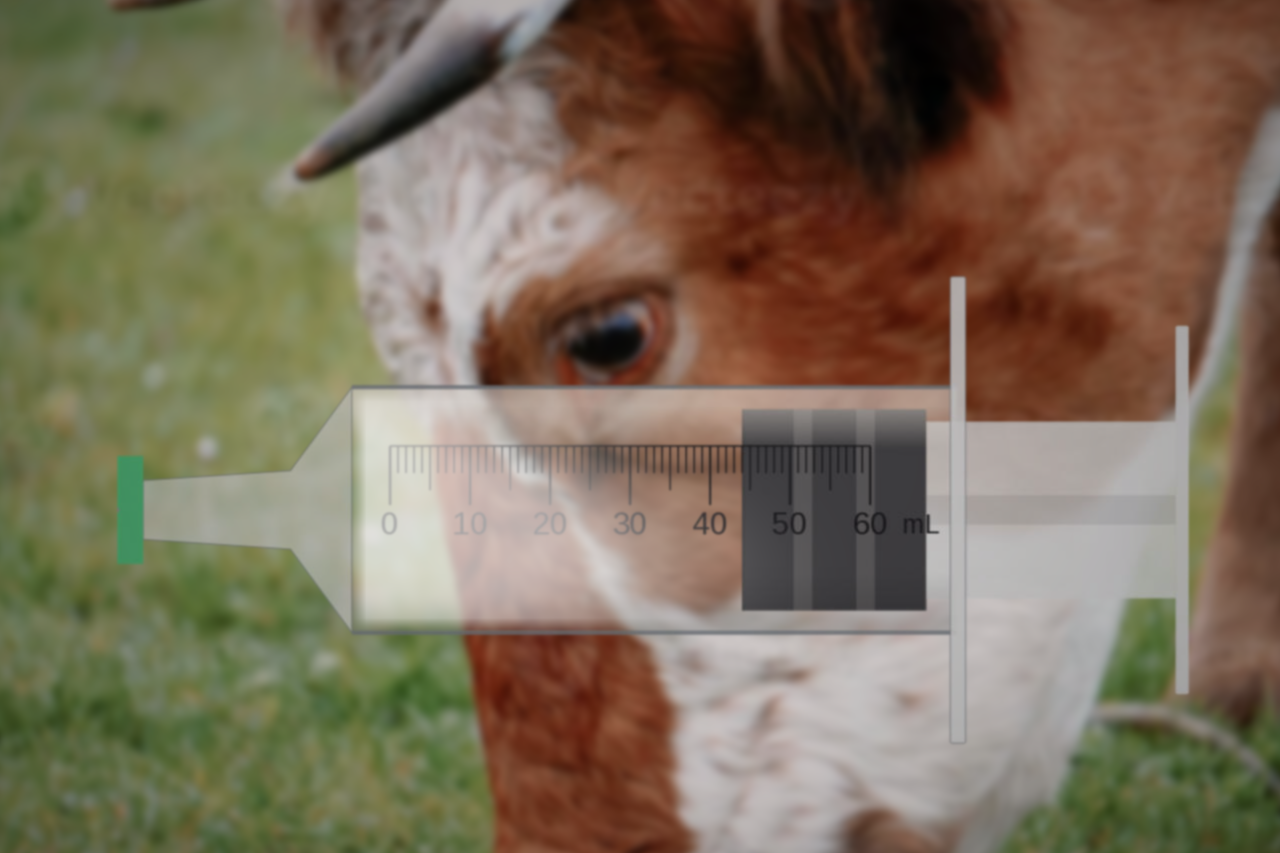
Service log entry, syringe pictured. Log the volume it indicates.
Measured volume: 44 mL
